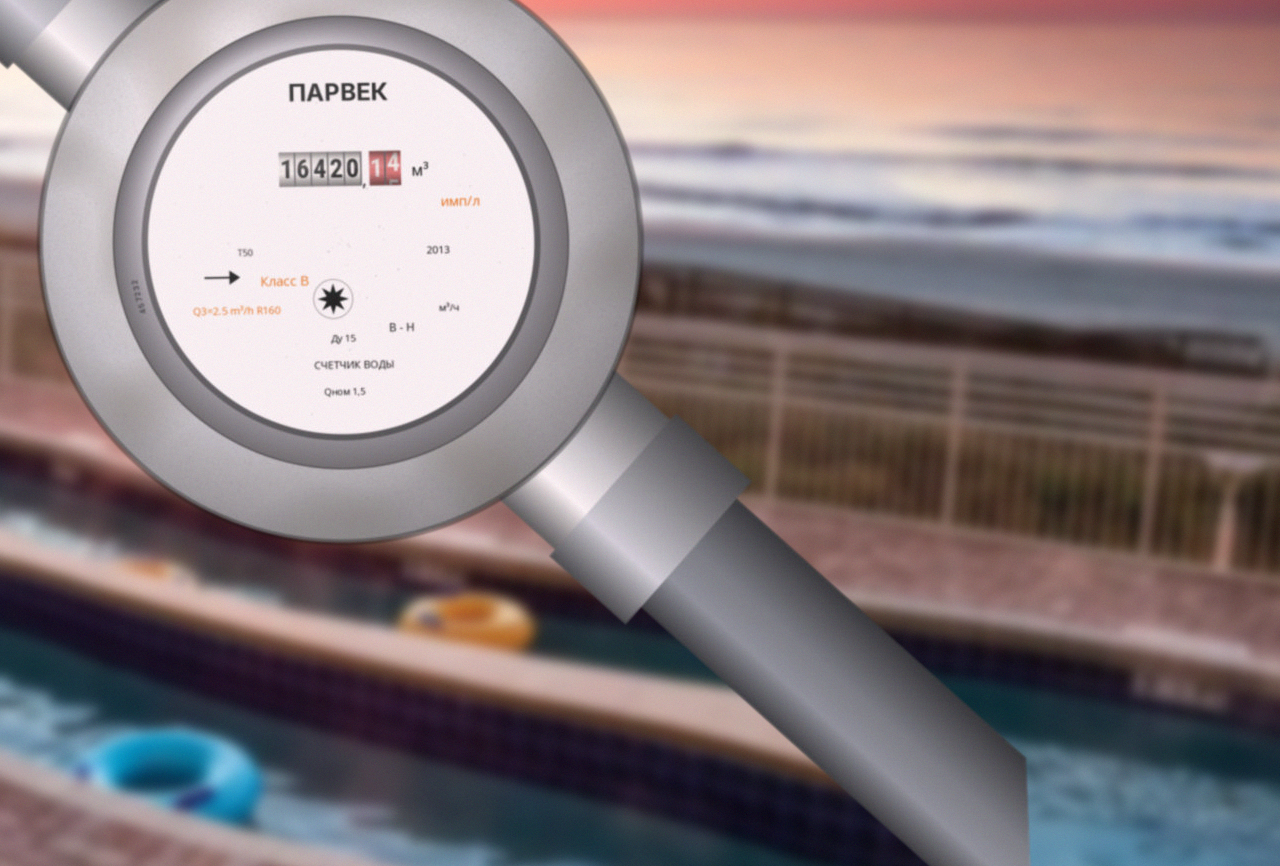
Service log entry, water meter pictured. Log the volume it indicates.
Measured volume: 16420.14 m³
